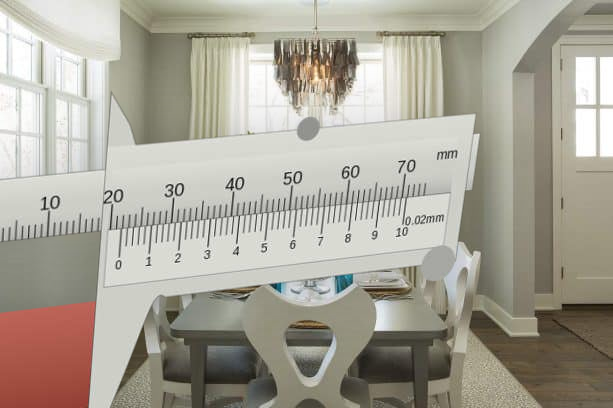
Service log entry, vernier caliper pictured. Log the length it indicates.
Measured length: 21.8 mm
